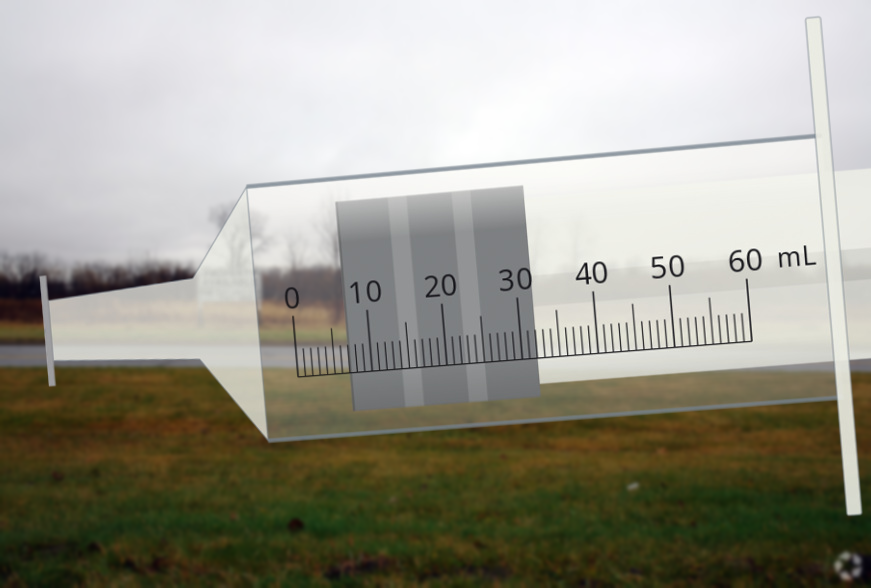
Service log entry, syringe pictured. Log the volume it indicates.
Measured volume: 7 mL
